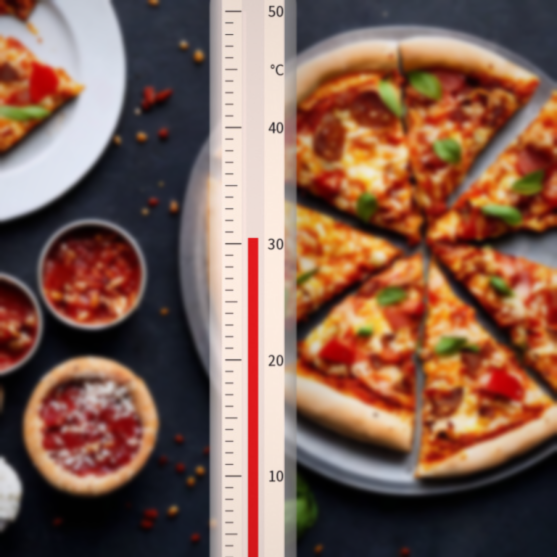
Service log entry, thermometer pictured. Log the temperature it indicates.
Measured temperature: 30.5 °C
